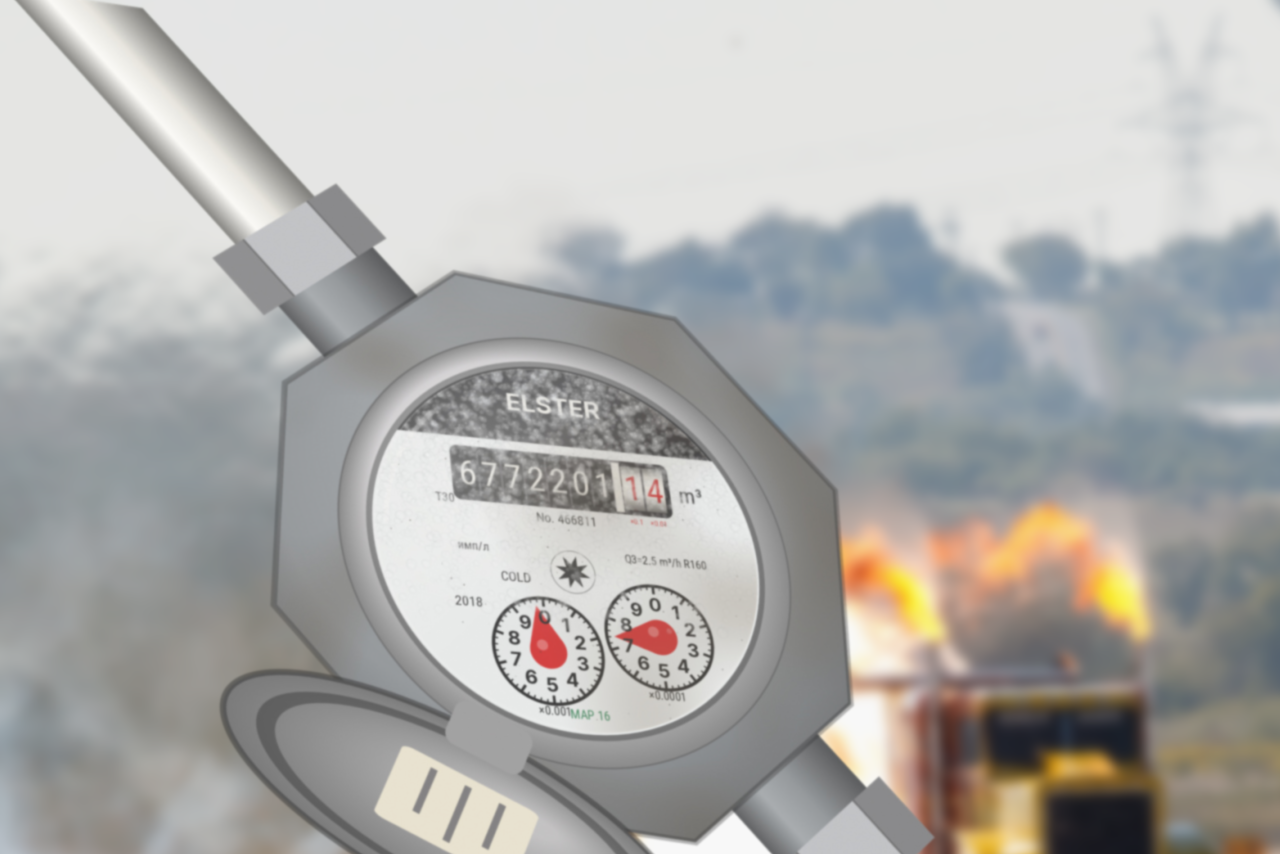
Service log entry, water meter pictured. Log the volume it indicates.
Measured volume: 6772201.1397 m³
